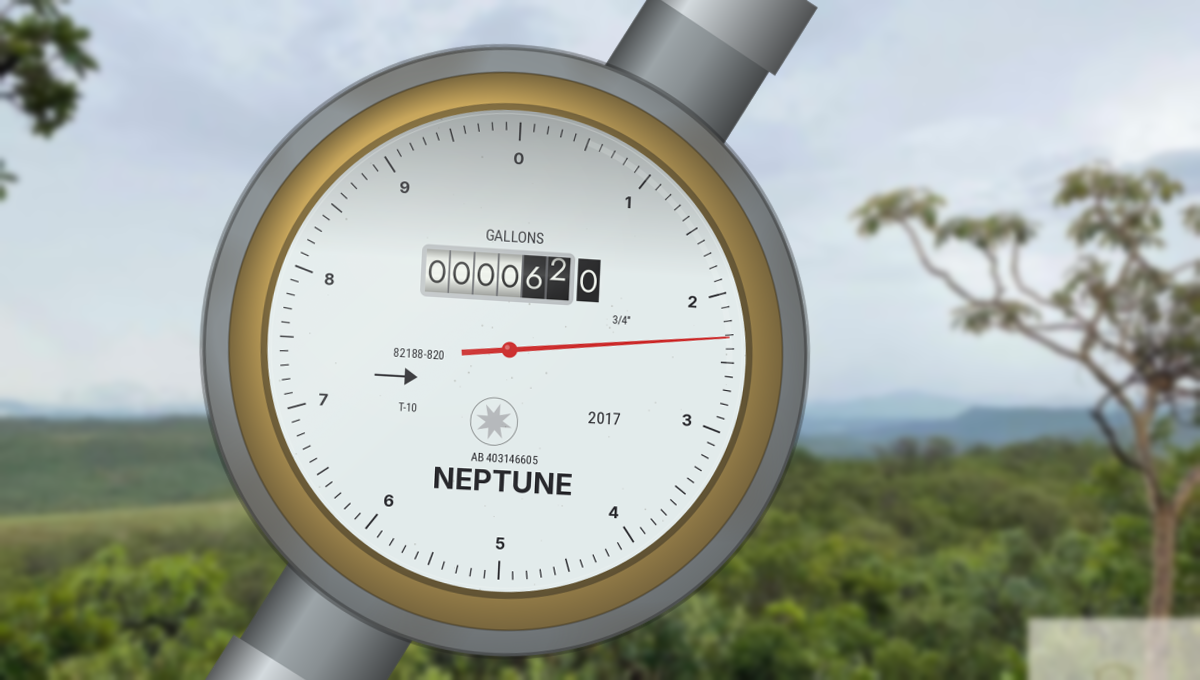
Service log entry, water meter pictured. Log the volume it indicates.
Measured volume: 622.3 gal
